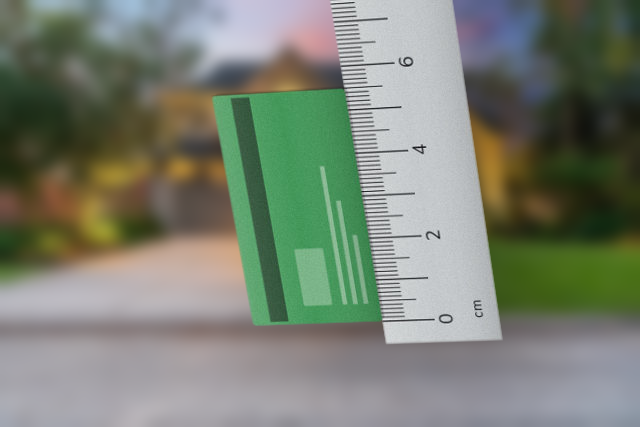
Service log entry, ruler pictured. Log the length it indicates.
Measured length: 5.5 cm
